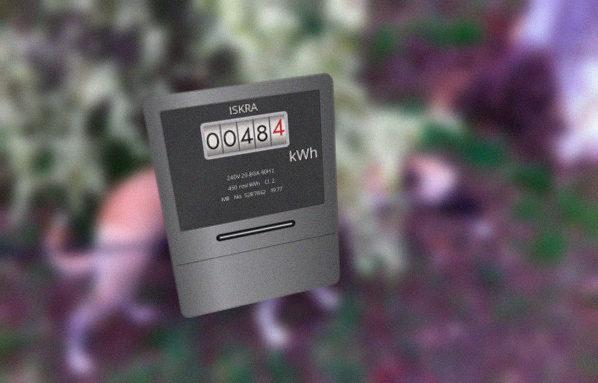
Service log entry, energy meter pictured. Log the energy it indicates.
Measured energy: 48.4 kWh
